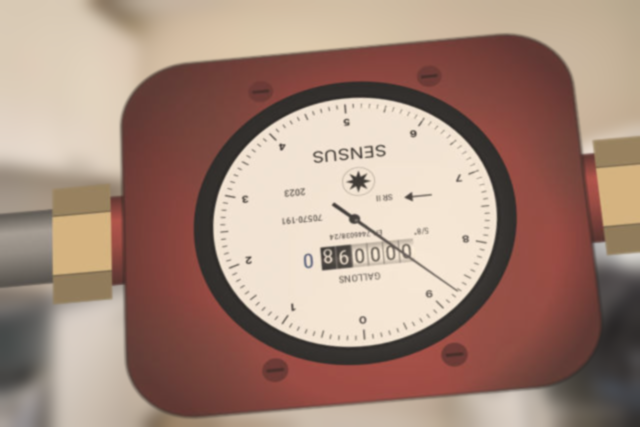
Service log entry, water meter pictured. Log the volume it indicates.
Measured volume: 978.7 gal
